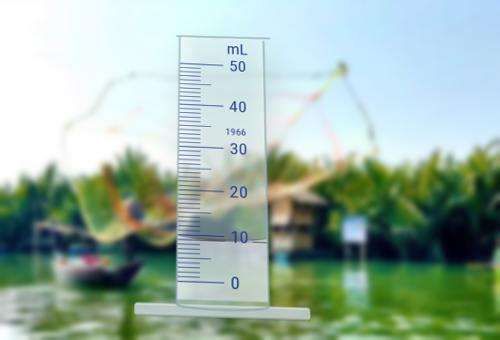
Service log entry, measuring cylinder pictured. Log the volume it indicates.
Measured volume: 9 mL
